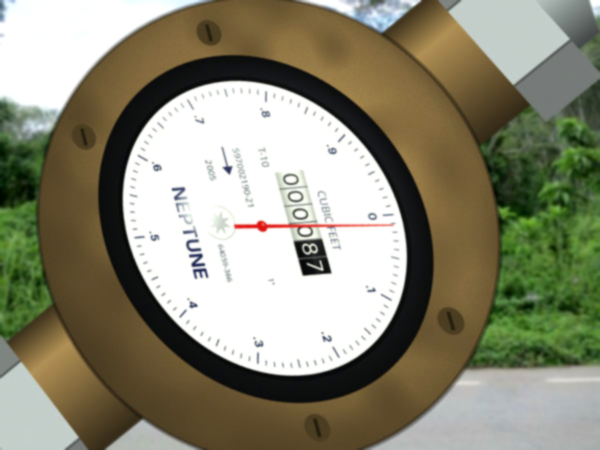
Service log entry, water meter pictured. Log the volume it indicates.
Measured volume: 87.01 ft³
